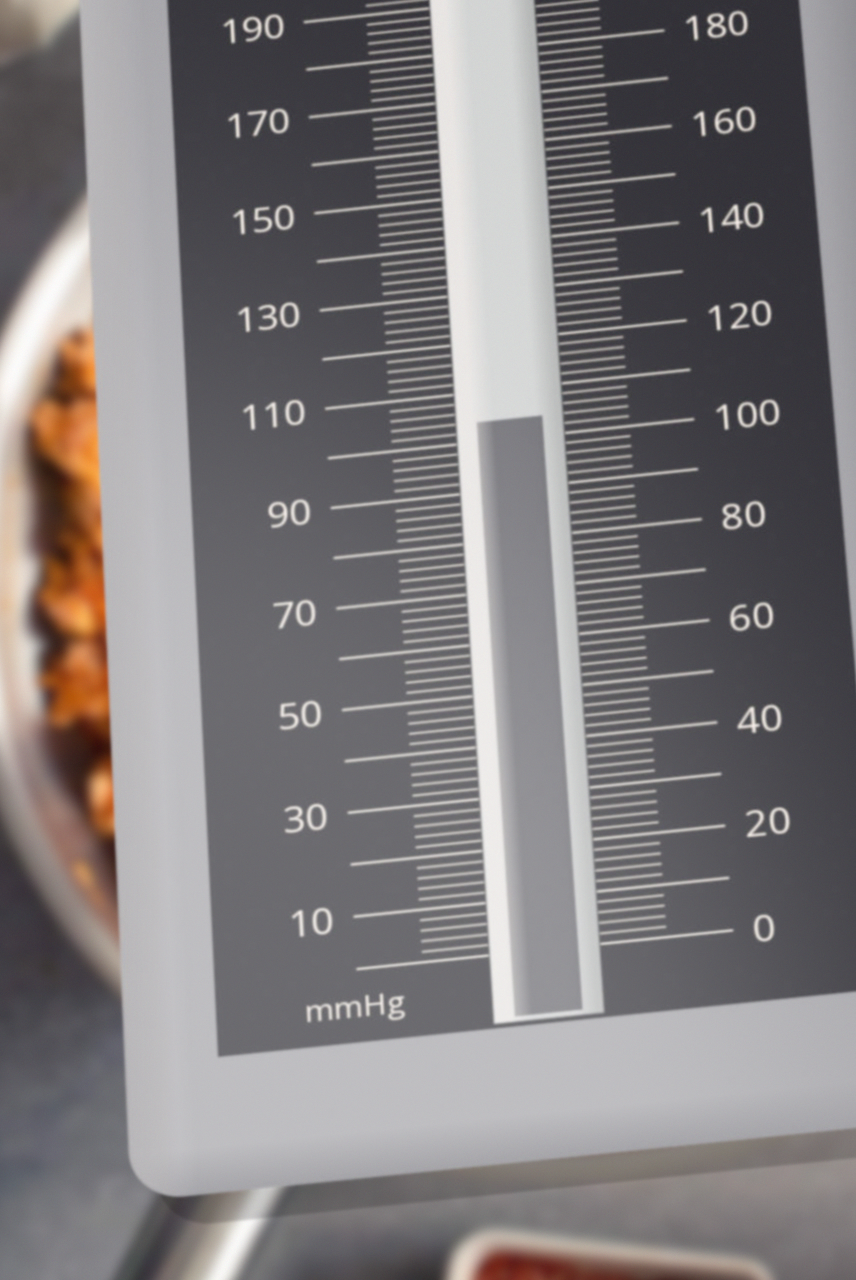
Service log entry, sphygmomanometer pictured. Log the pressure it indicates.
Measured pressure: 104 mmHg
